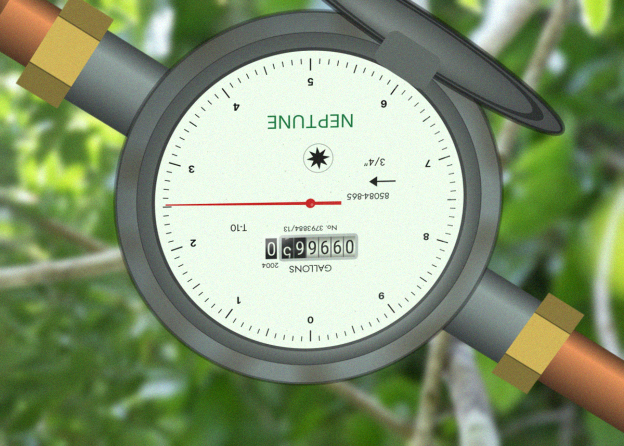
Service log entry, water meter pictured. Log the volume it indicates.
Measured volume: 996652.5 gal
